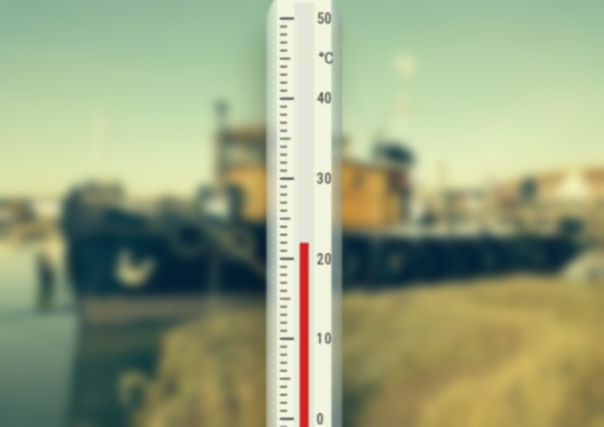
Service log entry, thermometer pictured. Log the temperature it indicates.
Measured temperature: 22 °C
